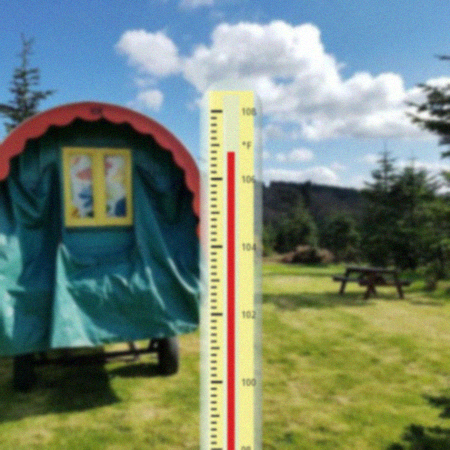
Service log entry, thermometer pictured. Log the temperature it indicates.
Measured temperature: 106.8 °F
